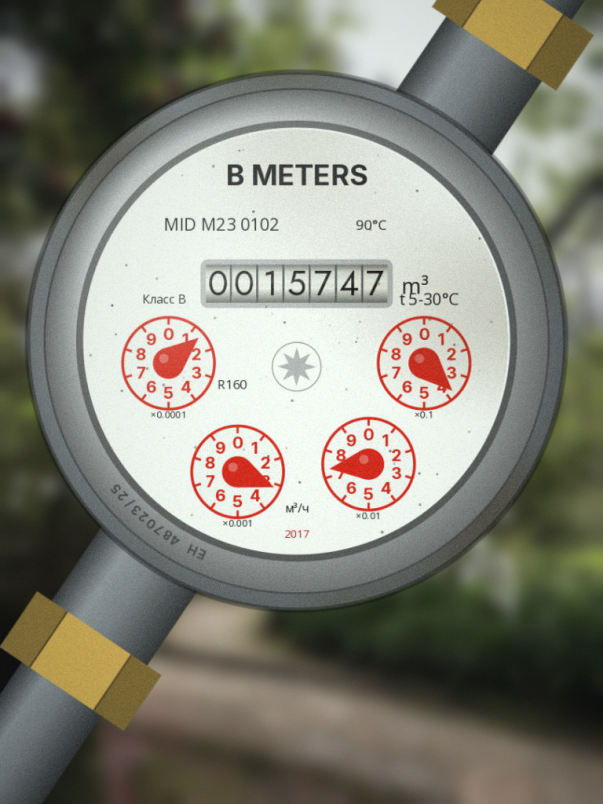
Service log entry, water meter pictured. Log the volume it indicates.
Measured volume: 15747.3731 m³
